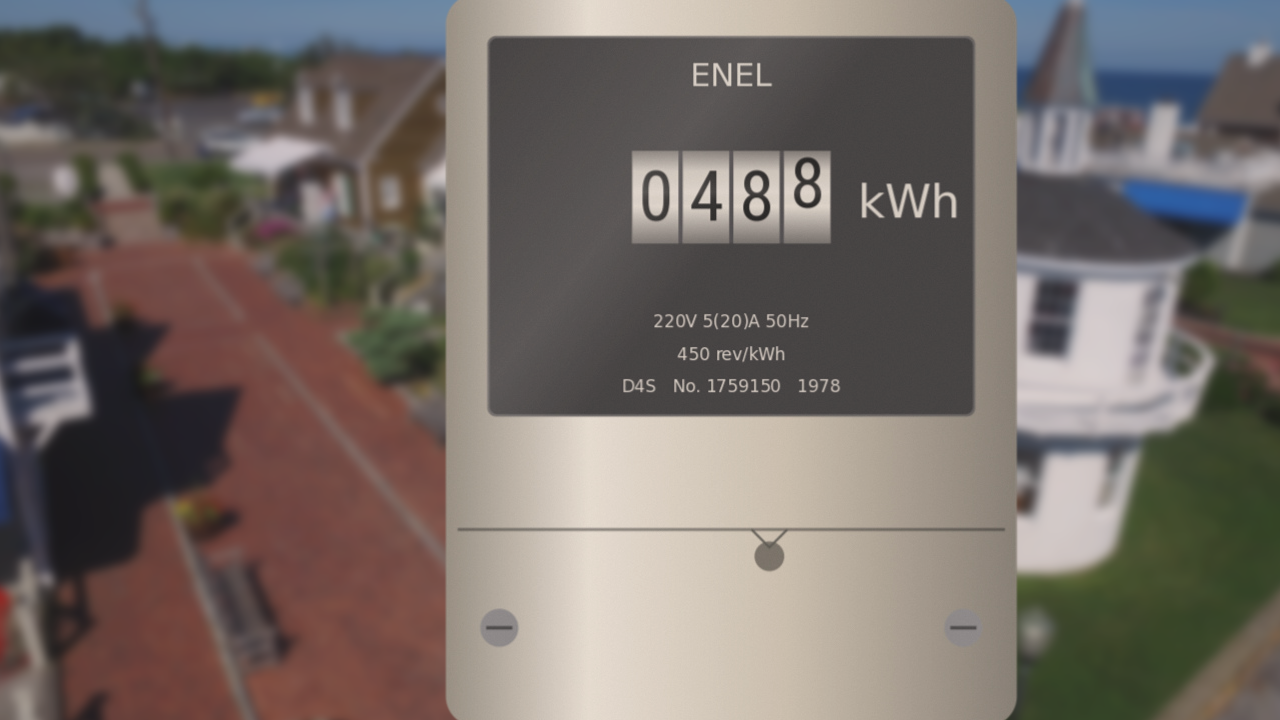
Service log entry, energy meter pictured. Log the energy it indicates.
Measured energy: 488 kWh
